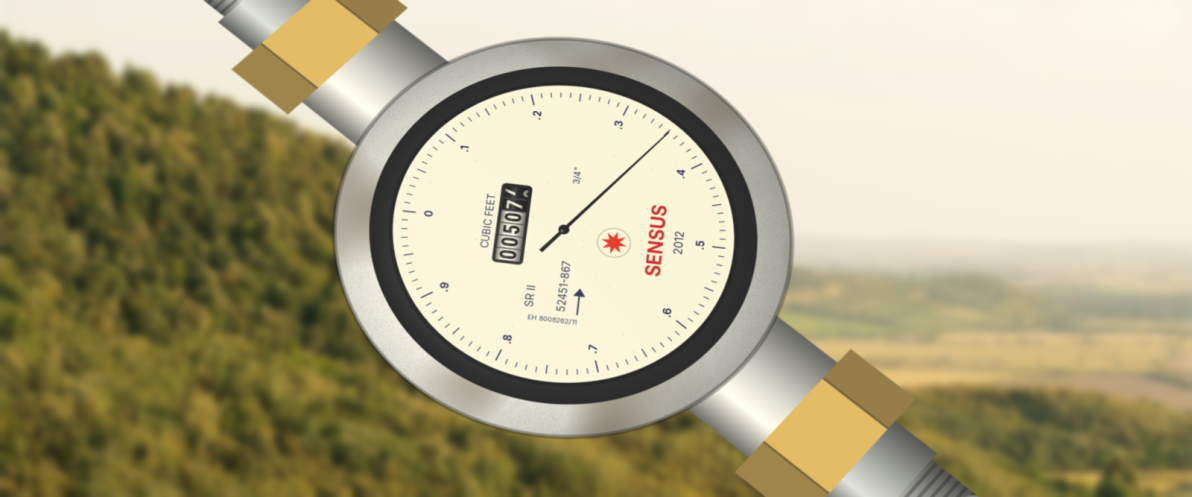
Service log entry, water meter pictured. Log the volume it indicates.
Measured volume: 5077.35 ft³
